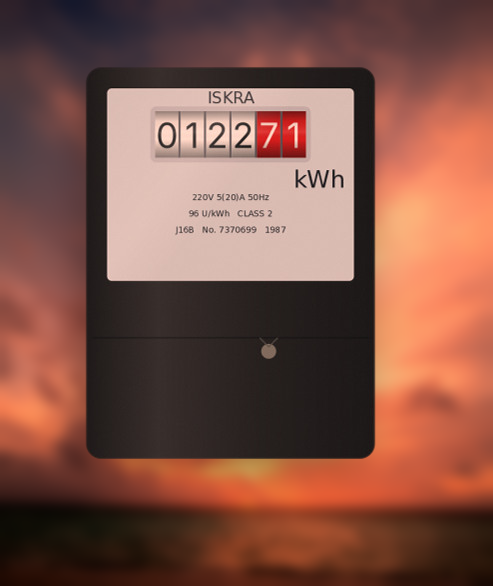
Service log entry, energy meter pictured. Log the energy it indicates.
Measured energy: 122.71 kWh
